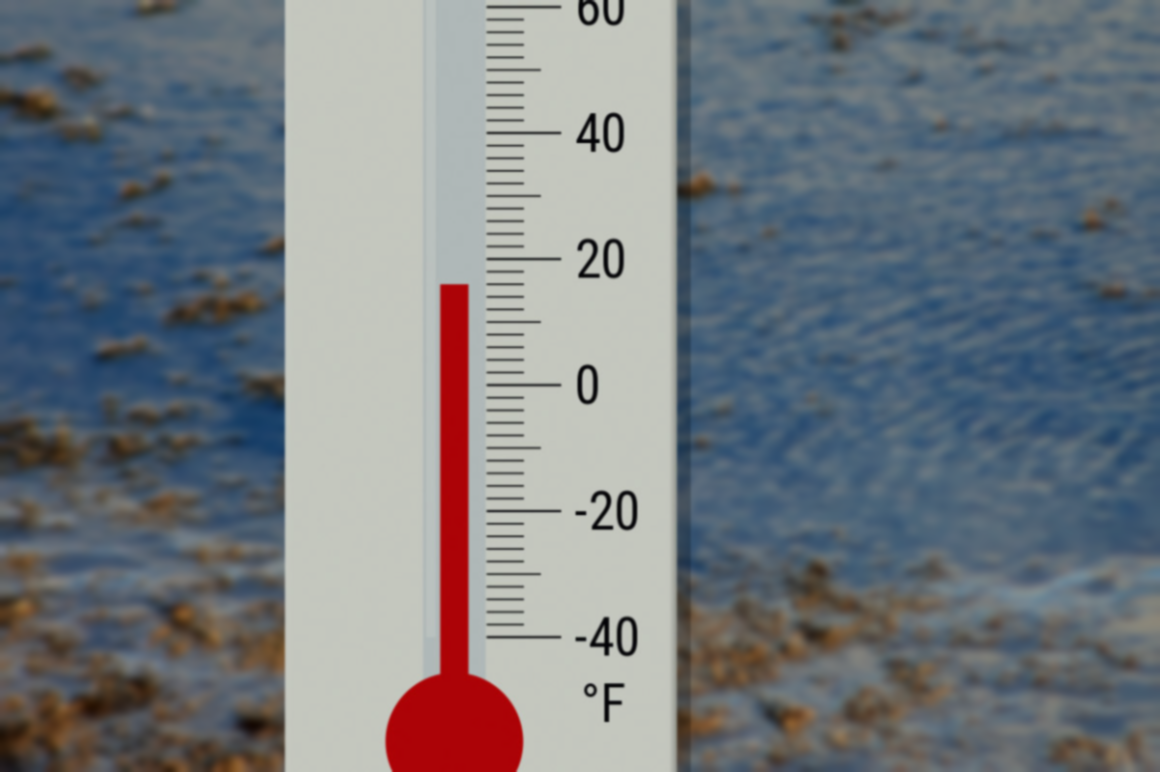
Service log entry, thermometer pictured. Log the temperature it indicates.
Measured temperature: 16 °F
